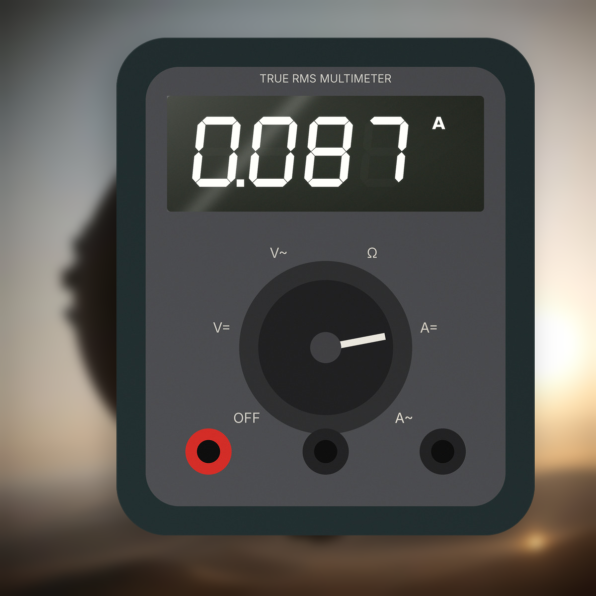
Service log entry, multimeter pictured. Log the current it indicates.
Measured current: 0.087 A
